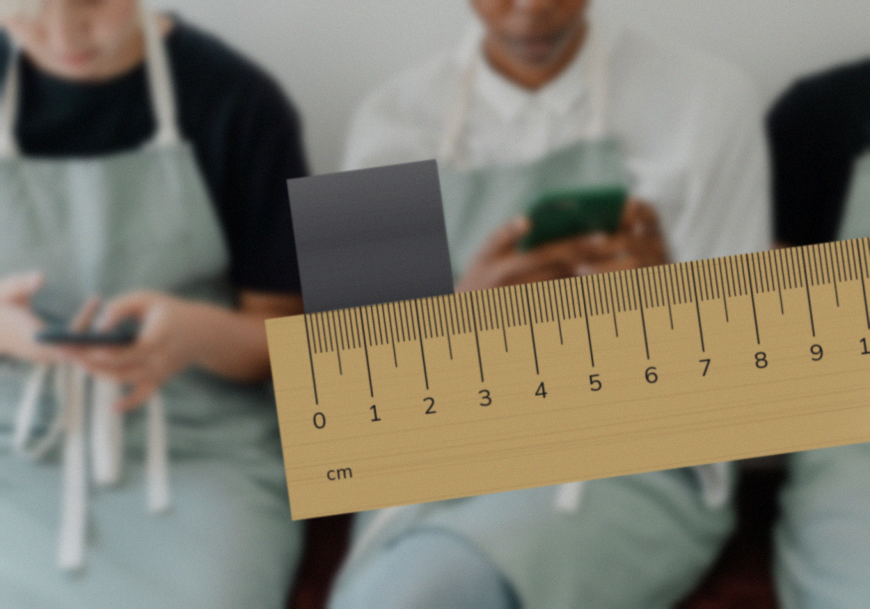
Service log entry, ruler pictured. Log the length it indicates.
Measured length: 2.7 cm
